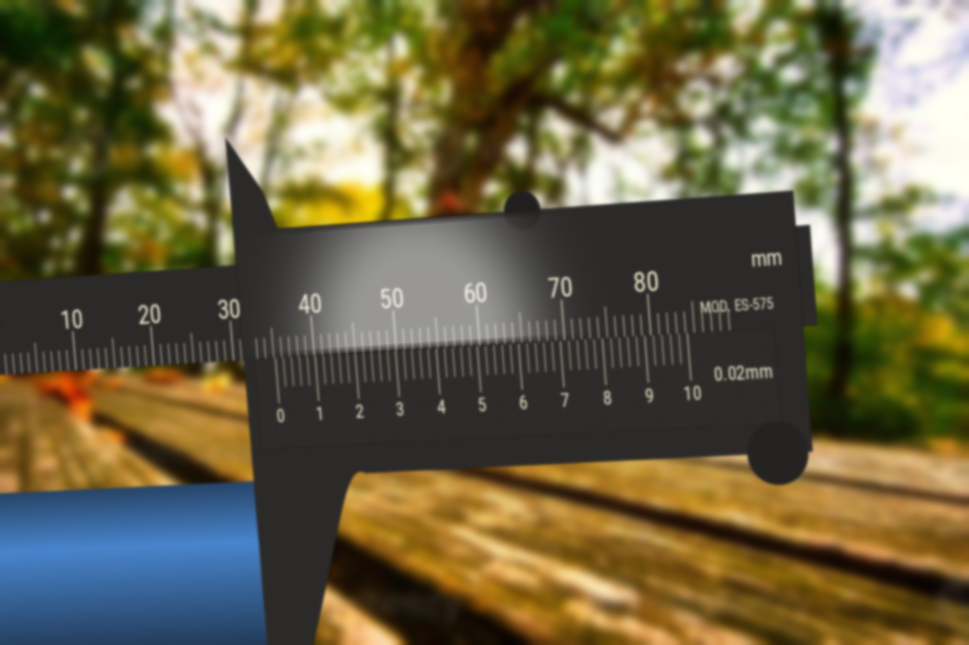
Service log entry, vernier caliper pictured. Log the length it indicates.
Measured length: 35.2 mm
